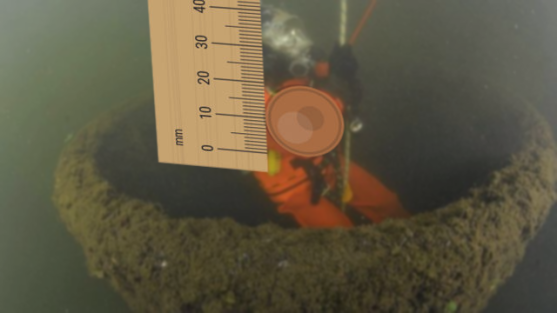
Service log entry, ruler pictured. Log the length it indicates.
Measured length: 20 mm
